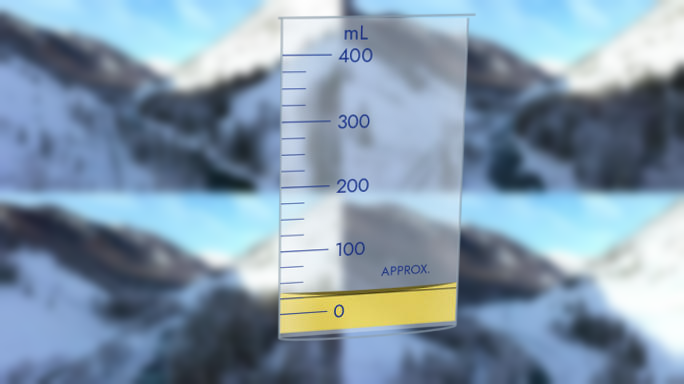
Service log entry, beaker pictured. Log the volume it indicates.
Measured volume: 25 mL
